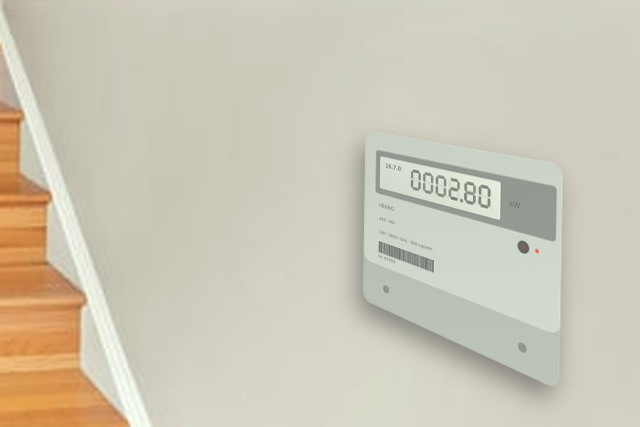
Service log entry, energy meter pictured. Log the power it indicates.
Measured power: 2.80 kW
